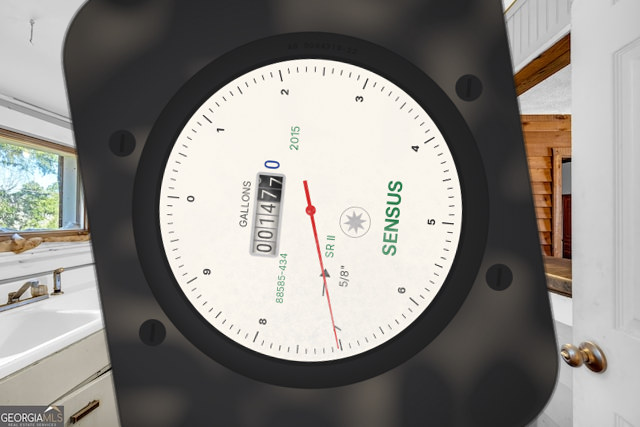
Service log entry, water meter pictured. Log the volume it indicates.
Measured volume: 14767.0 gal
